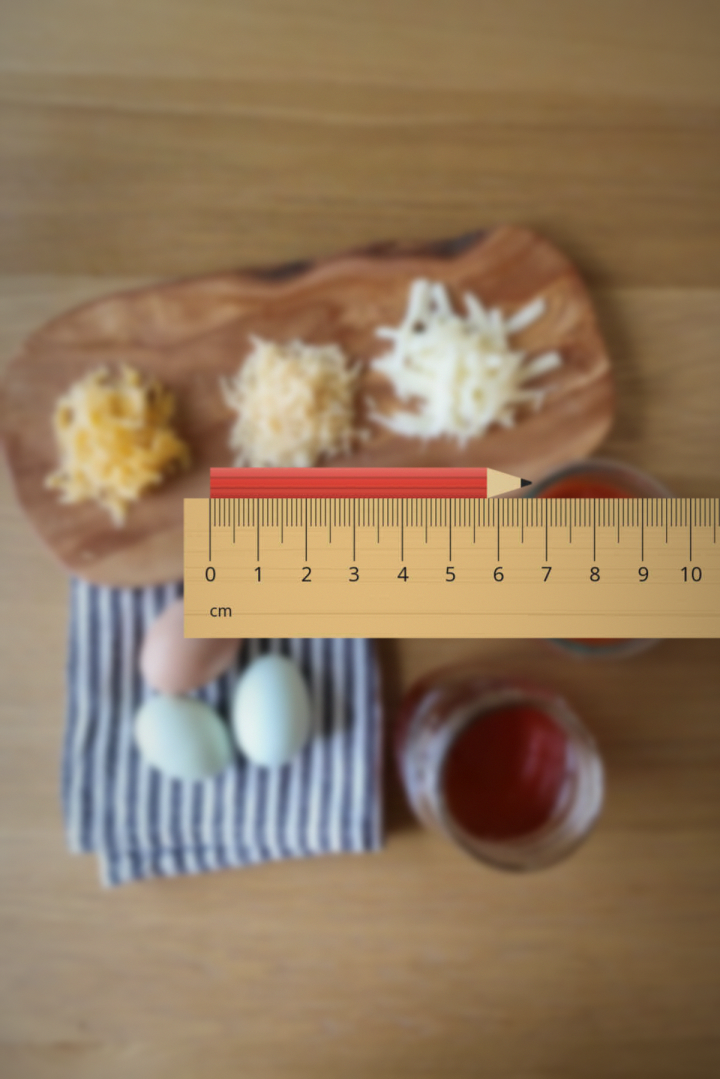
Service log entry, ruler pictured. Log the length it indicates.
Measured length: 6.7 cm
